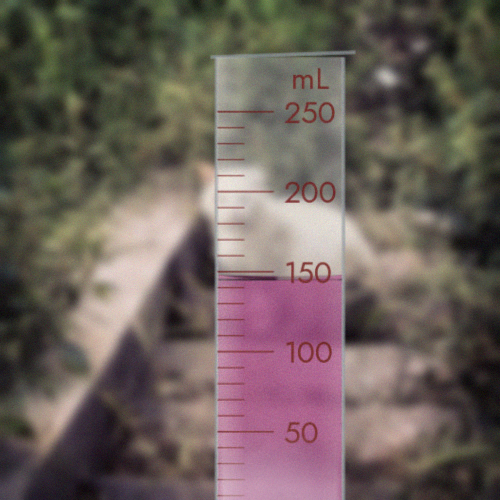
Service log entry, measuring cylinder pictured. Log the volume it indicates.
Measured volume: 145 mL
